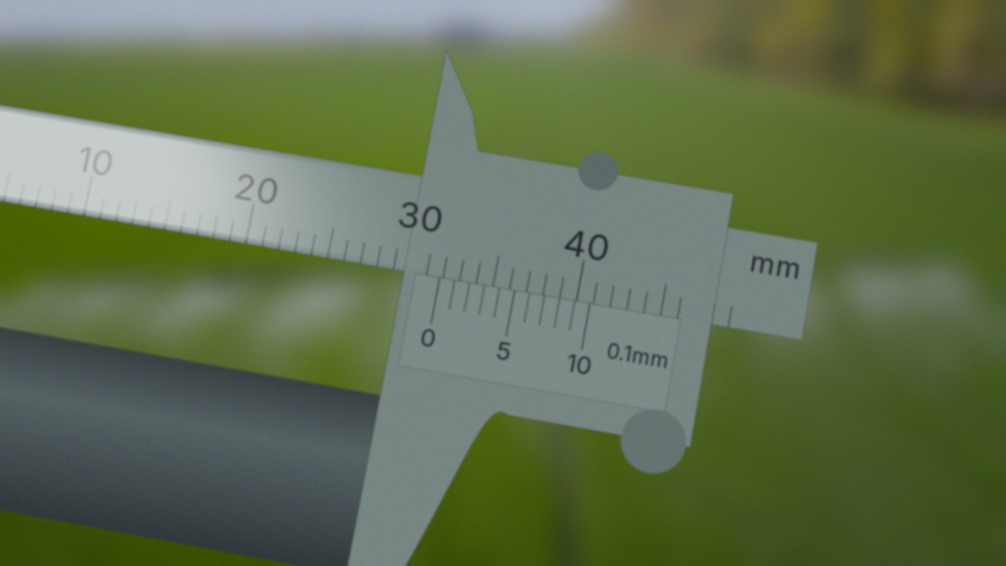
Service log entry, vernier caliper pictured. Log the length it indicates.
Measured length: 31.8 mm
